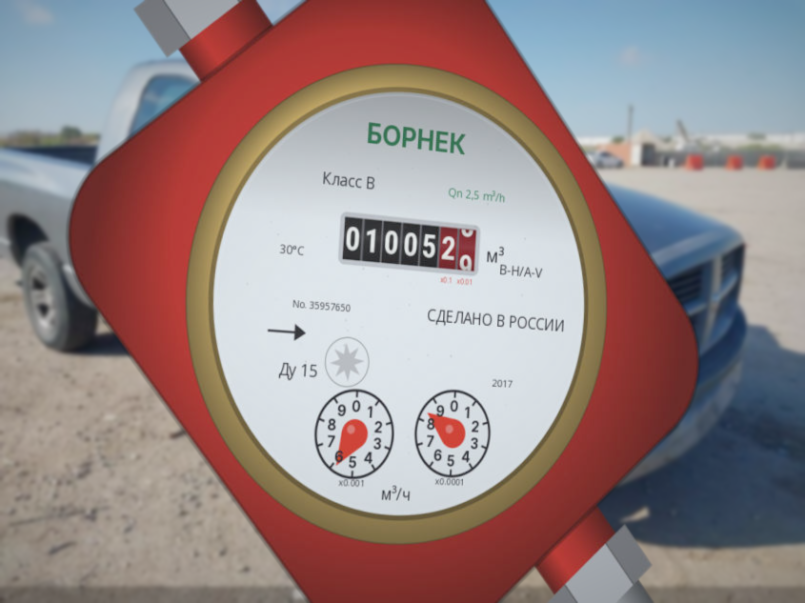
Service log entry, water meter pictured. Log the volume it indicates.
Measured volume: 1005.2858 m³
